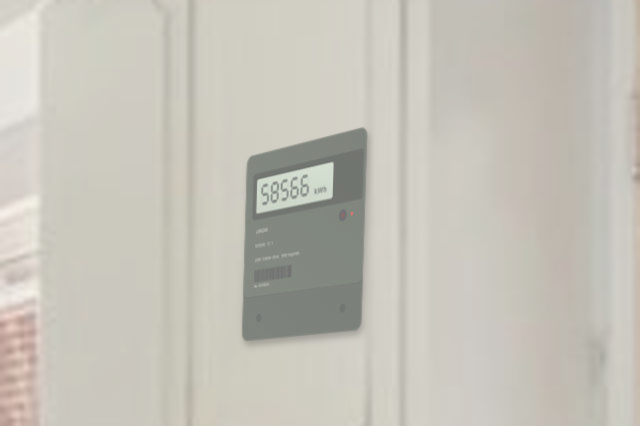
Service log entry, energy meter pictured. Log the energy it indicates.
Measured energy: 58566 kWh
